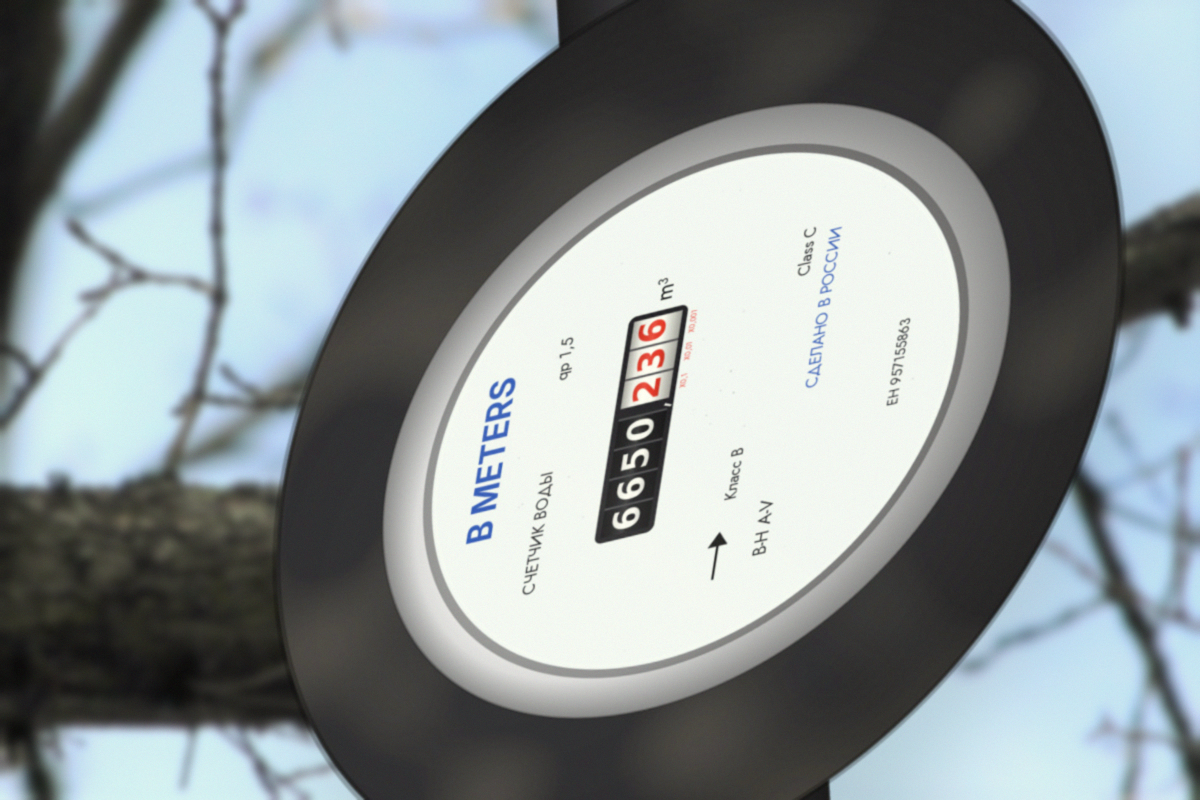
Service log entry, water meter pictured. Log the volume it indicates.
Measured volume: 6650.236 m³
